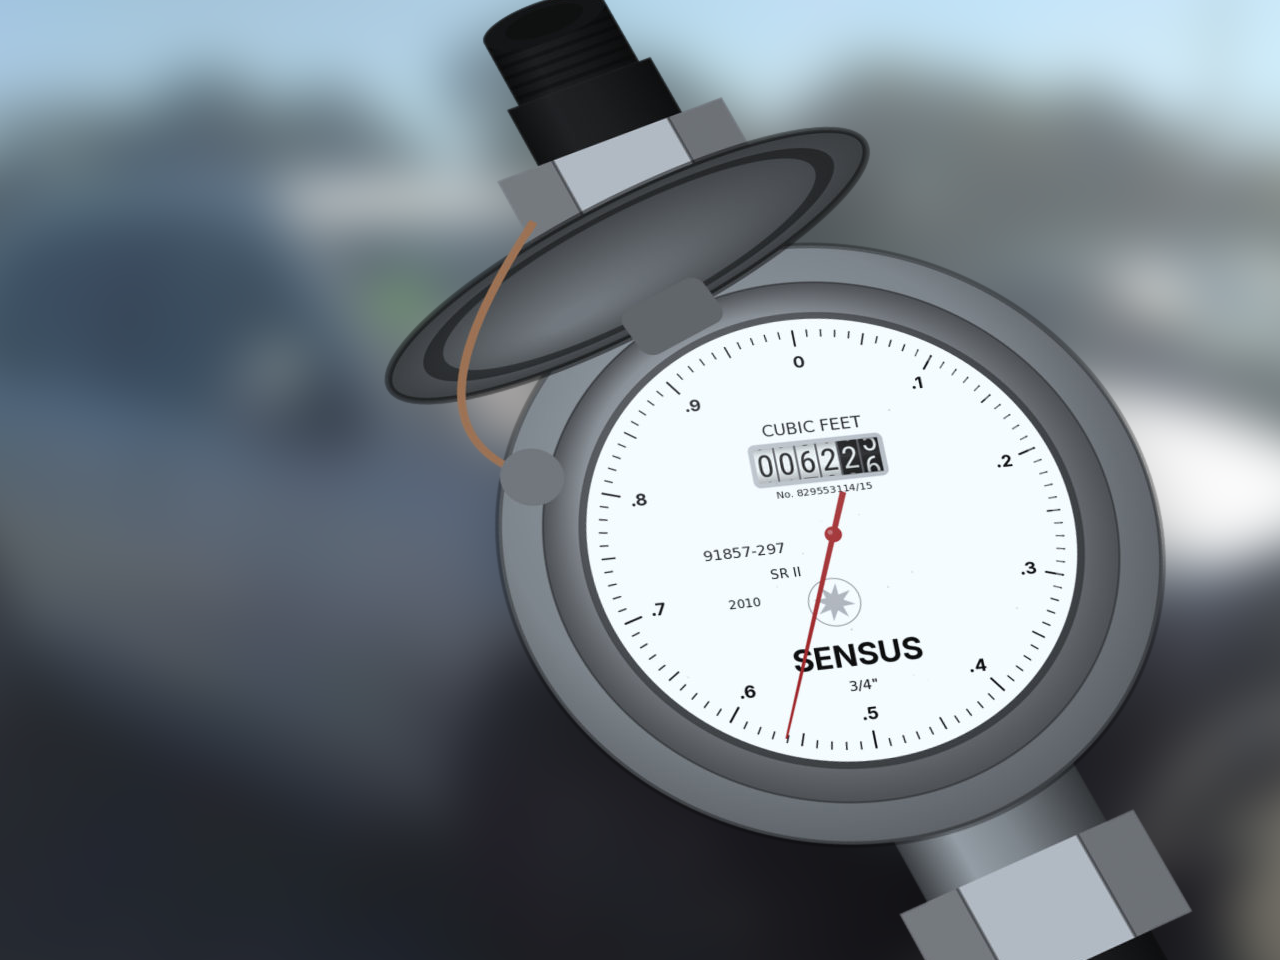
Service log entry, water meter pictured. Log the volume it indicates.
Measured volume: 6225.56 ft³
